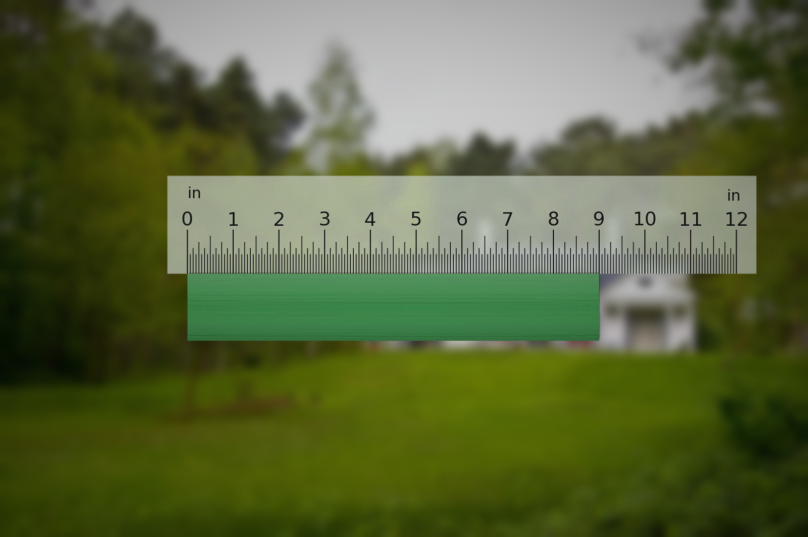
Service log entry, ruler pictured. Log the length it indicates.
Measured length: 9 in
